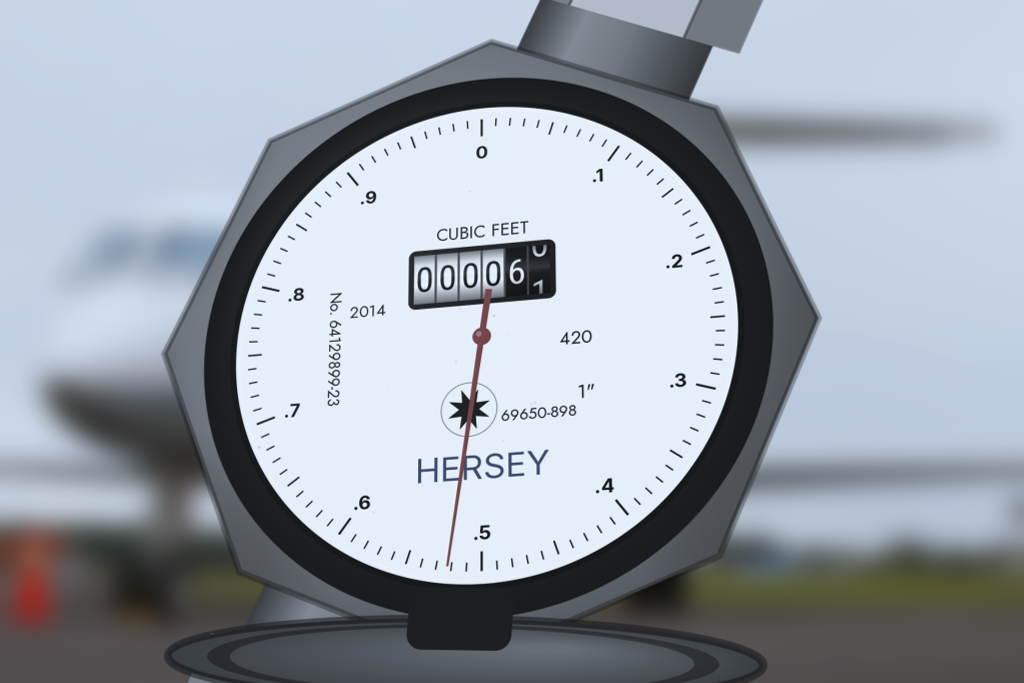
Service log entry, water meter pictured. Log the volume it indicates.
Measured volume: 60.52 ft³
